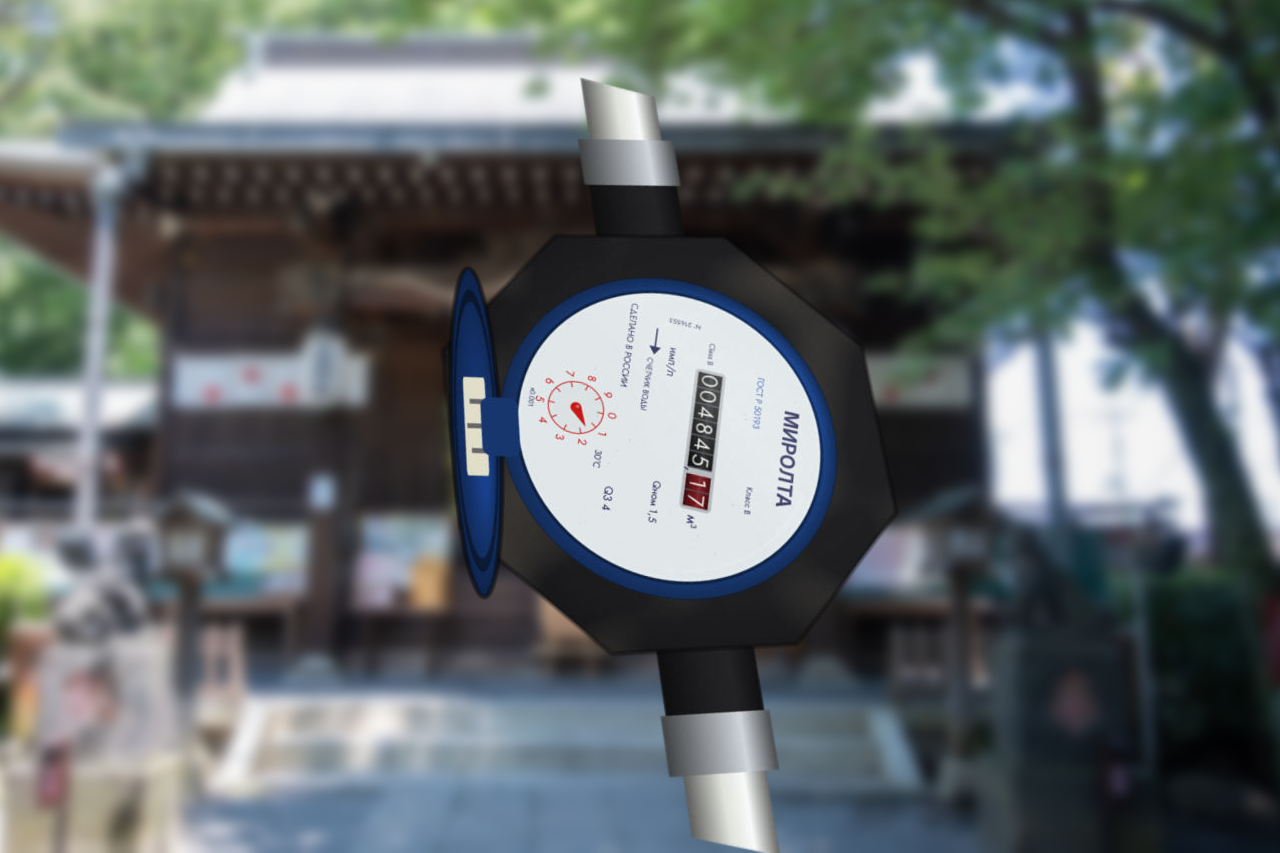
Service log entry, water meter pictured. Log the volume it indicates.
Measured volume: 4845.171 m³
